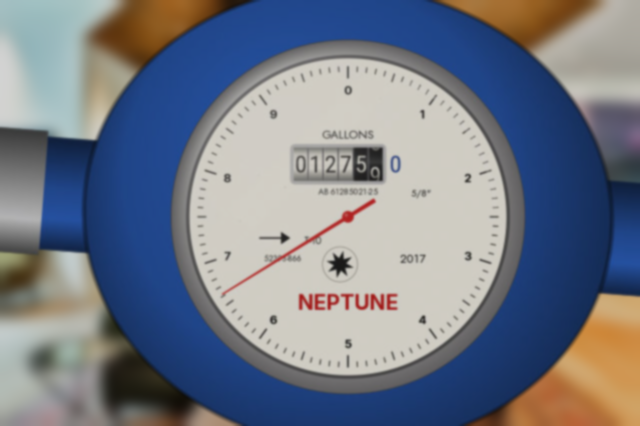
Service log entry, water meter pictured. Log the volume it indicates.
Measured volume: 127586.6 gal
